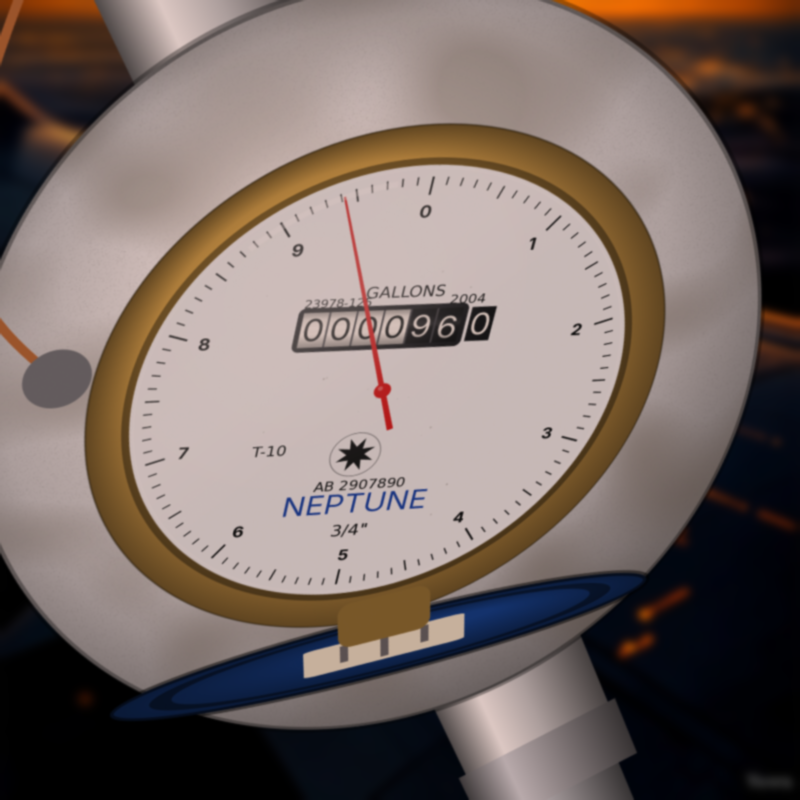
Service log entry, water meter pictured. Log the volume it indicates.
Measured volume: 959.4 gal
